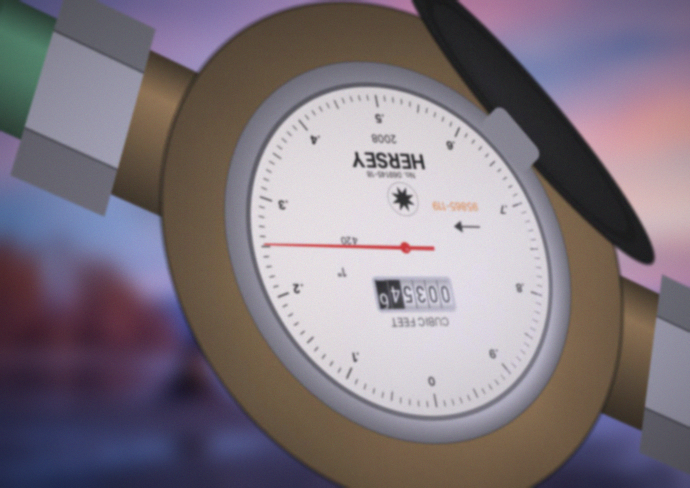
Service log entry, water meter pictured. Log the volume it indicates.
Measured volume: 3546.25 ft³
